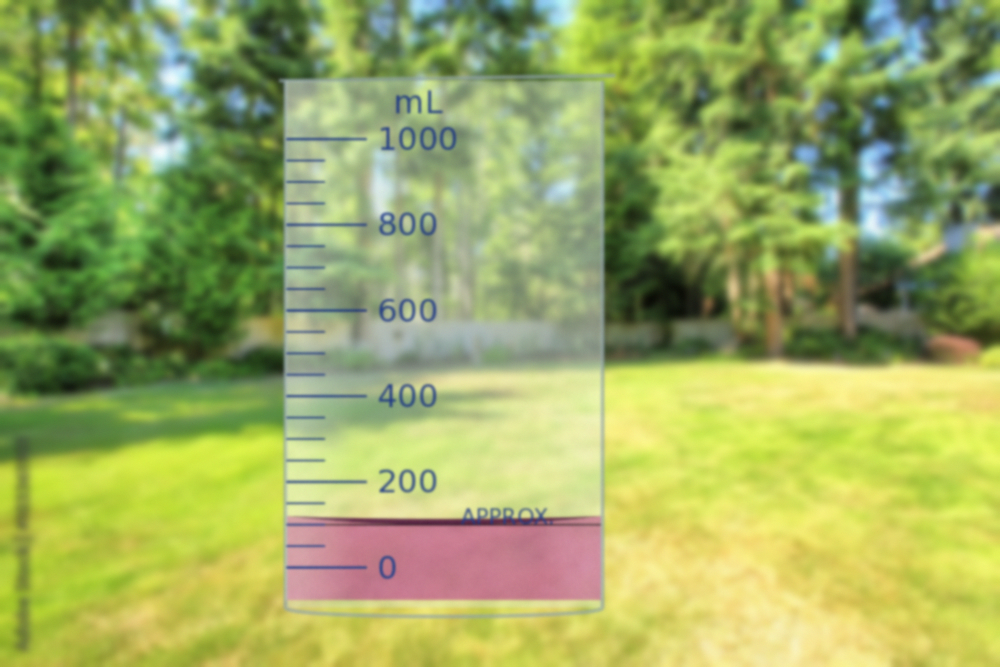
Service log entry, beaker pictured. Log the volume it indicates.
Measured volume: 100 mL
